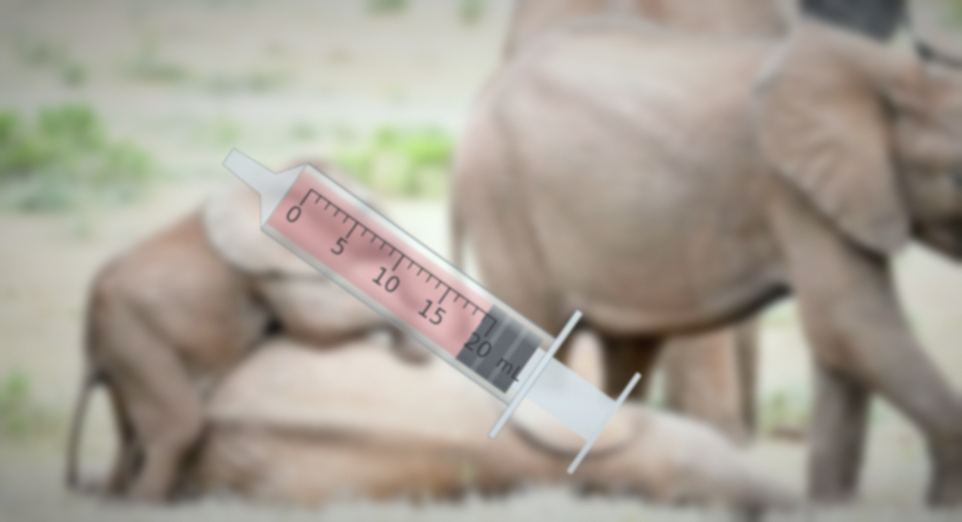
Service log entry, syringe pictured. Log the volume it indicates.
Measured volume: 19 mL
